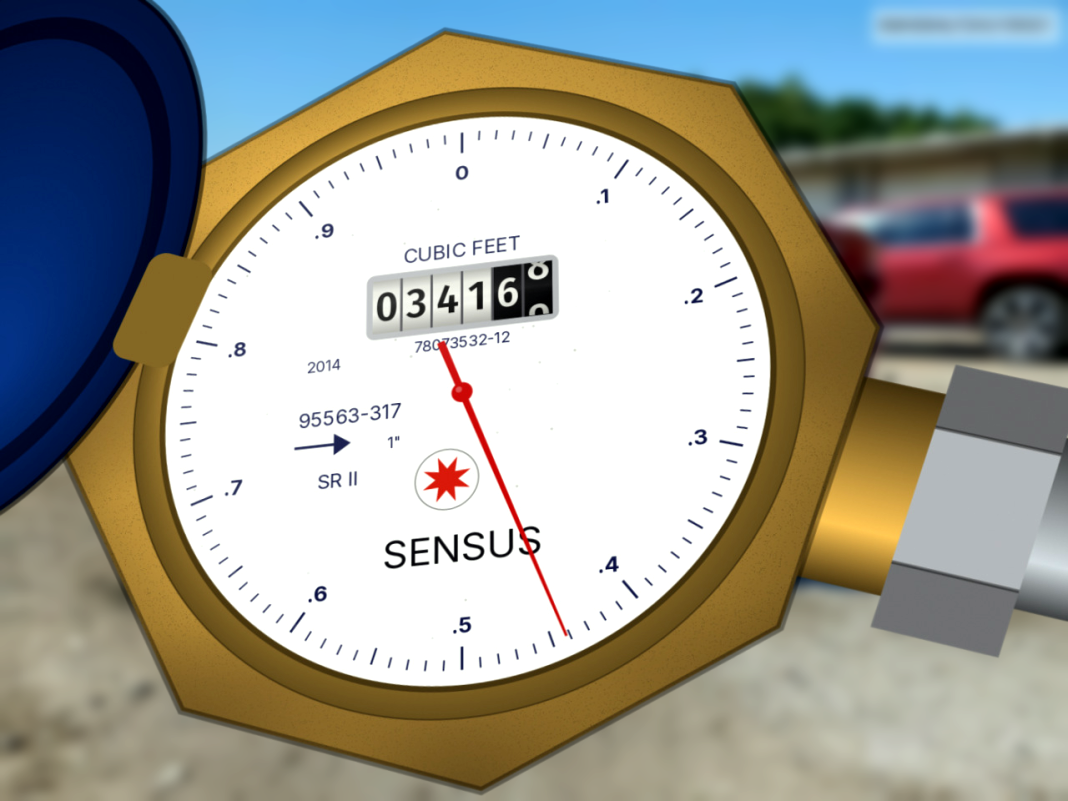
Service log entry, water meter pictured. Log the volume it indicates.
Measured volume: 34168.44 ft³
